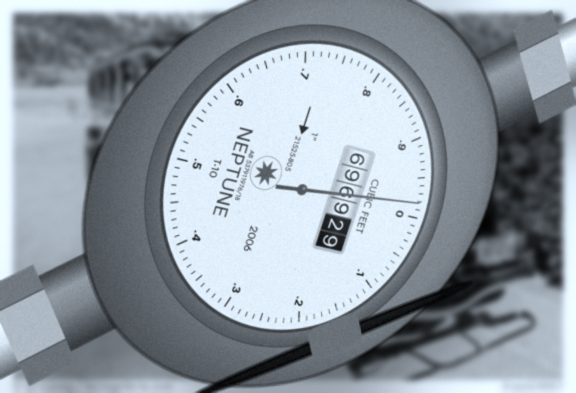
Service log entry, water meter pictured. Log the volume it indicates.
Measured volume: 696928.98 ft³
